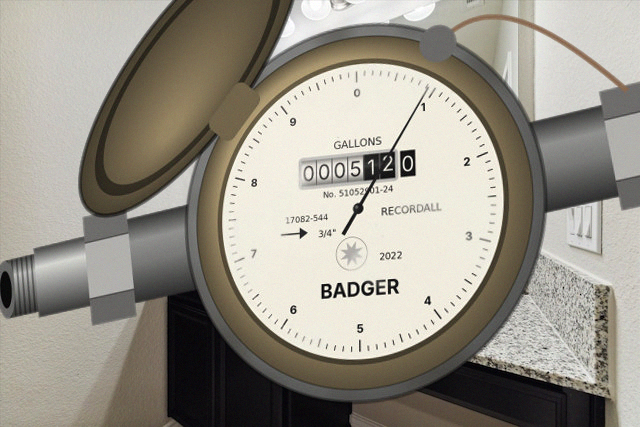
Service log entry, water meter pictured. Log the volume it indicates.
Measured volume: 5120.9 gal
